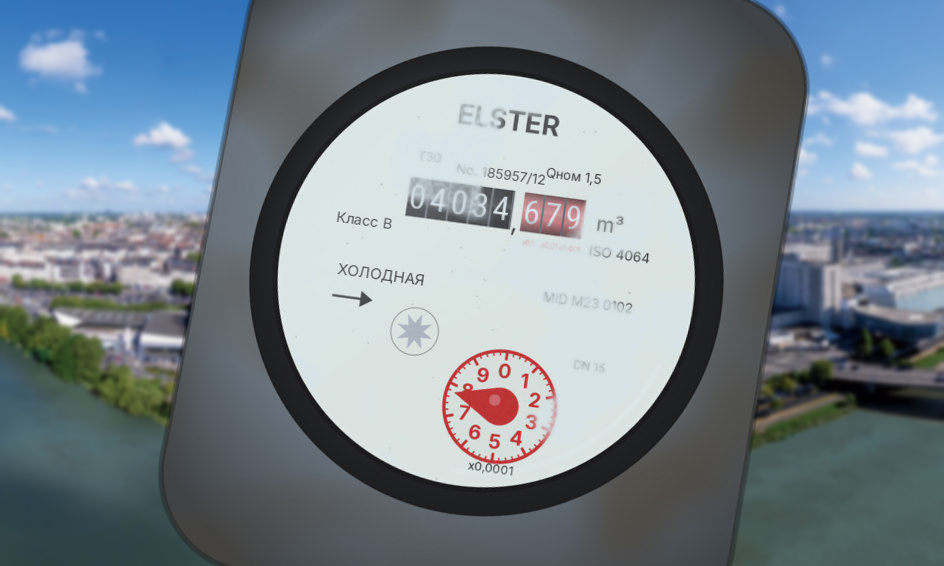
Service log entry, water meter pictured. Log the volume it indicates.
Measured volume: 4034.6797 m³
